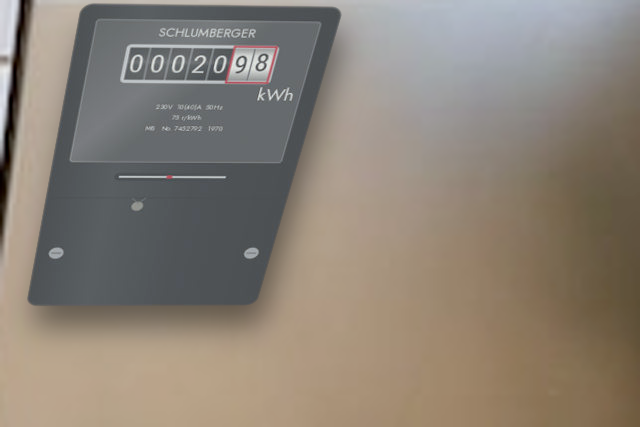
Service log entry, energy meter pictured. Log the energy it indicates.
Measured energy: 20.98 kWh
